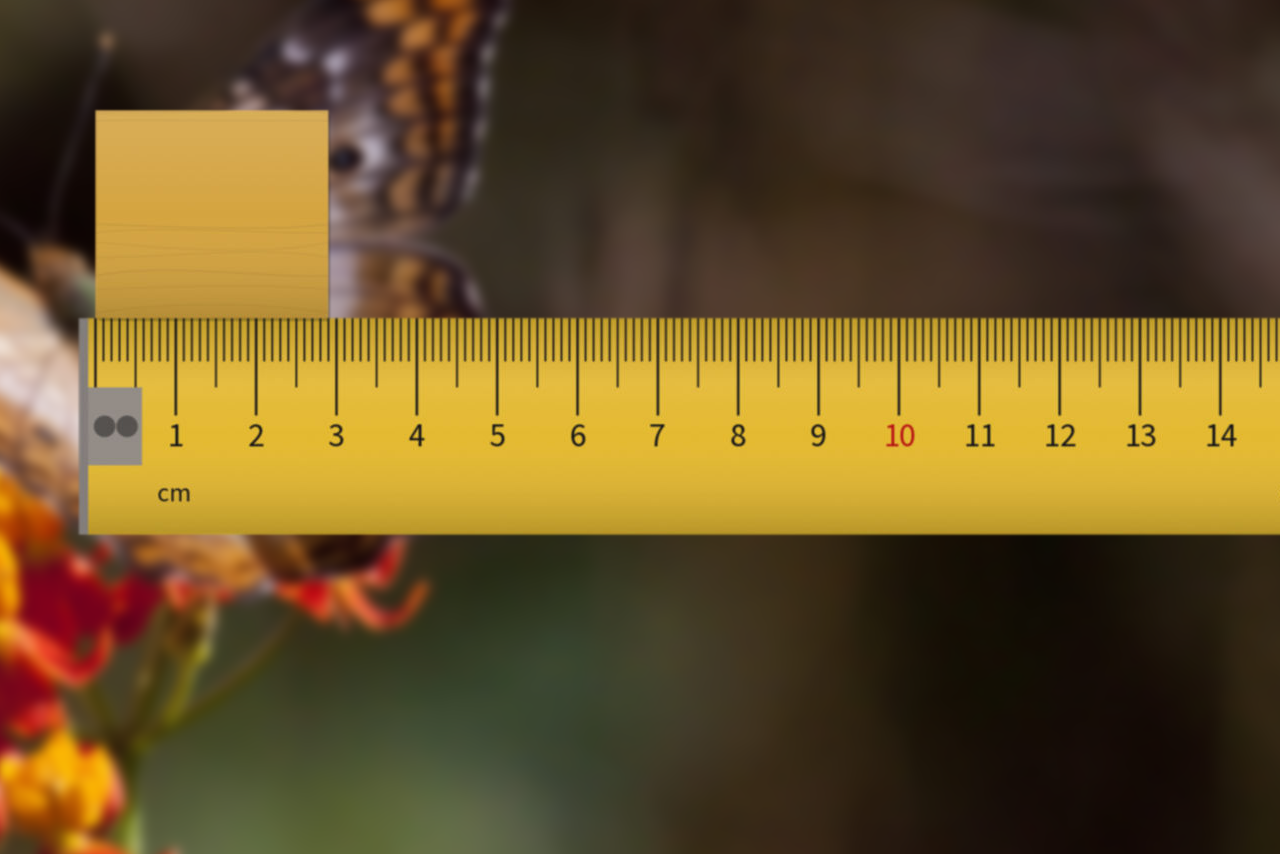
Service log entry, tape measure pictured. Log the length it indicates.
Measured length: 2.9 cm
